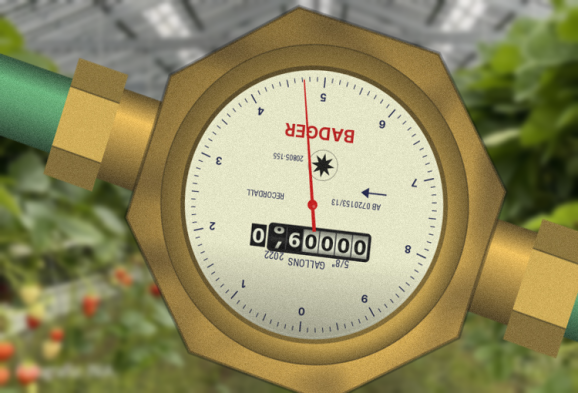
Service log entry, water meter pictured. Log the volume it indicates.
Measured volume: 974.7 gal
